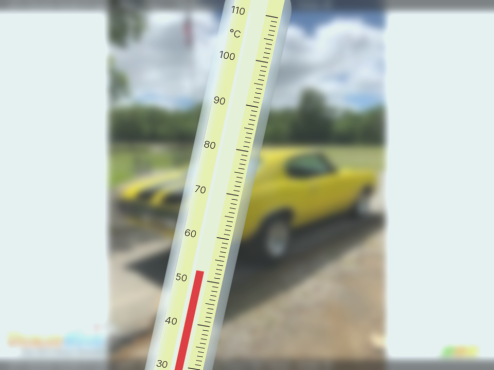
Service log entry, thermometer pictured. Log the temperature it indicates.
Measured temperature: 52 °C
